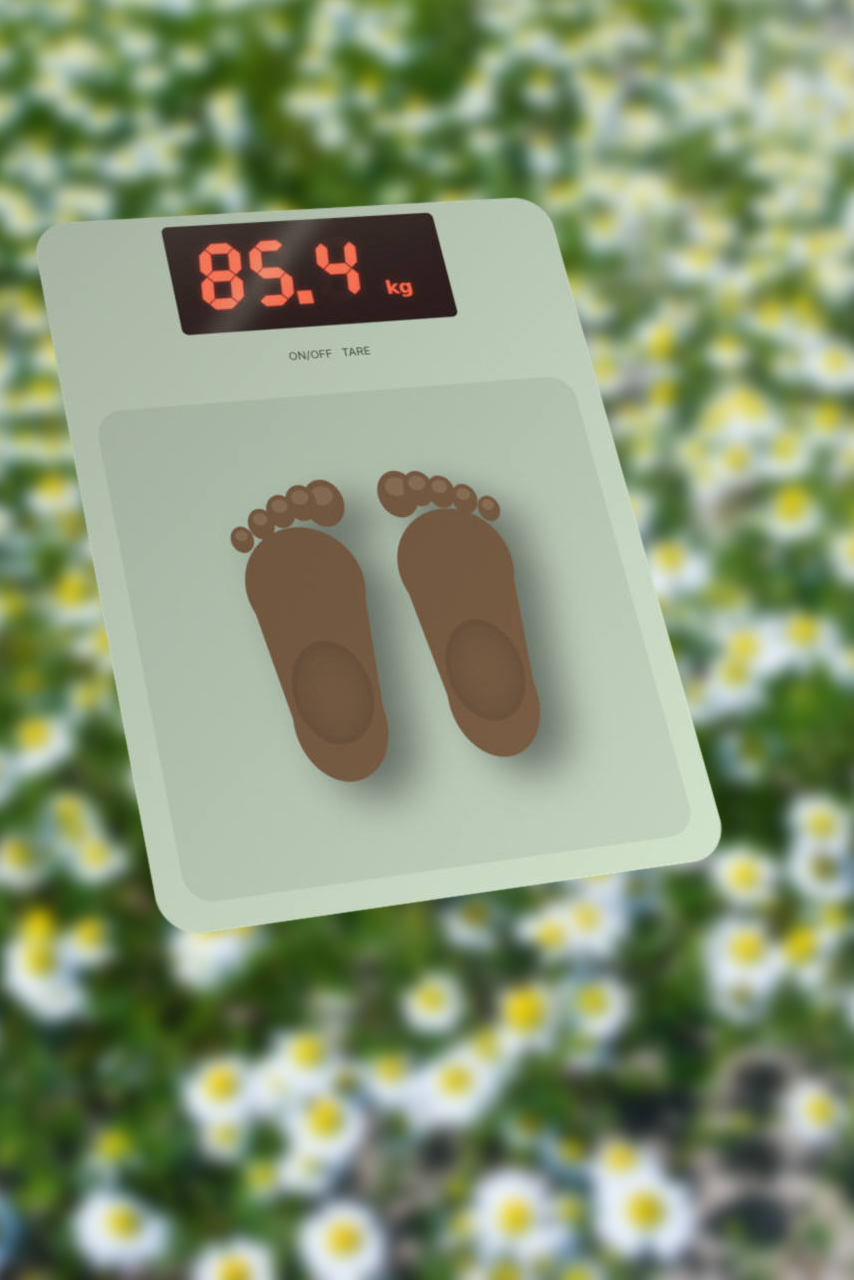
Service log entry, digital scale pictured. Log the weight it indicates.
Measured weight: 85.4 kg
